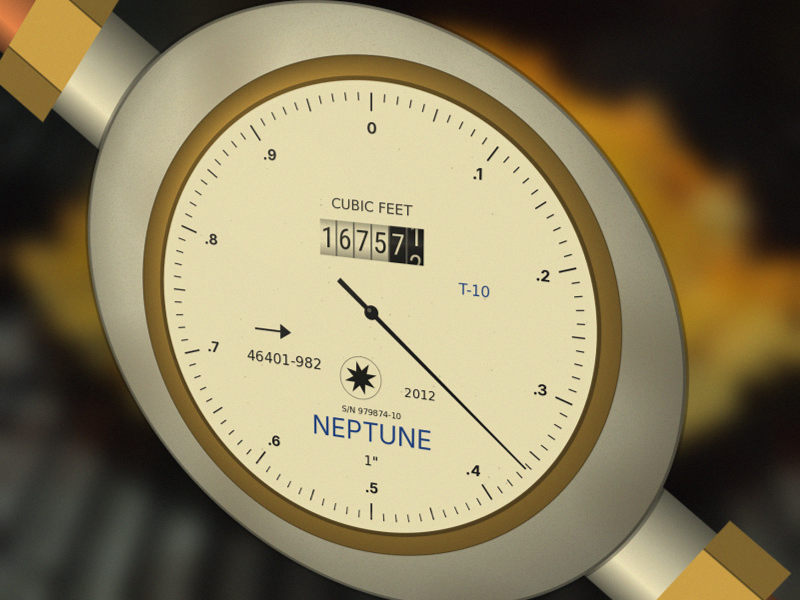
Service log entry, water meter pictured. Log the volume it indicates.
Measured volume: 167571.36 ft³
